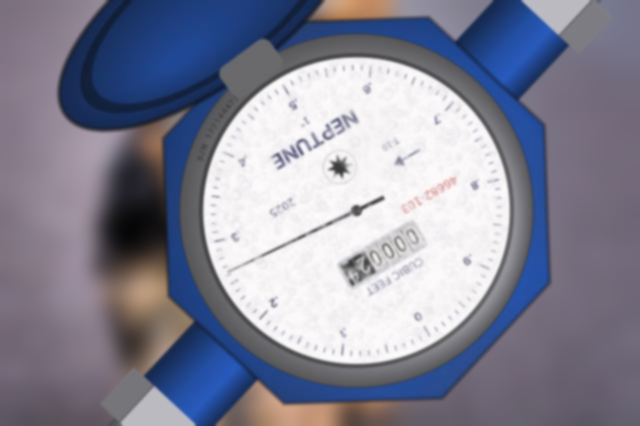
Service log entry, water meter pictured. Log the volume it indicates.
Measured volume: 24.26 ft³
